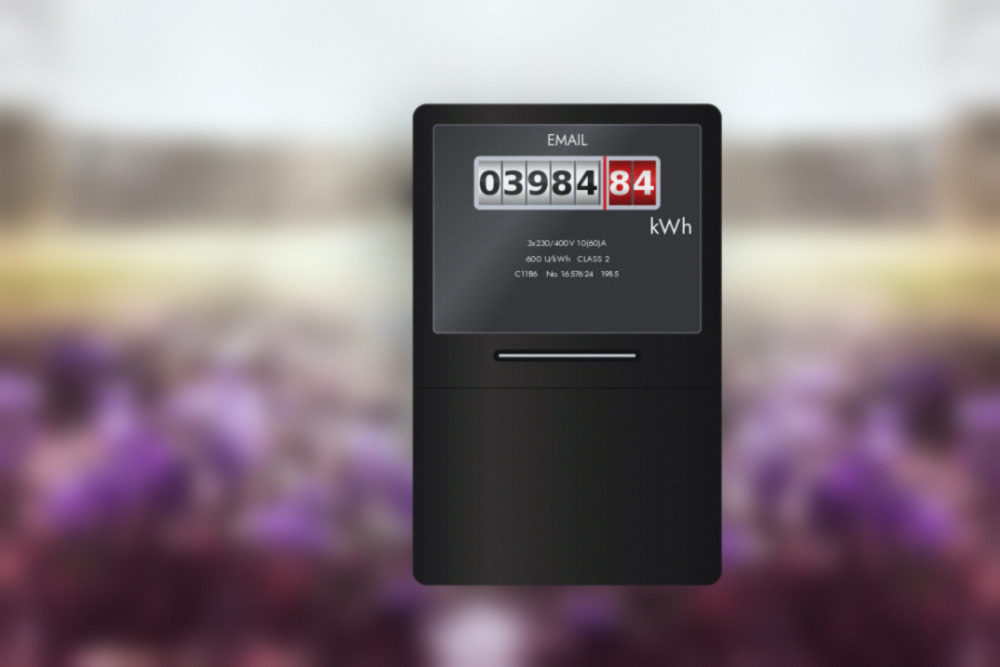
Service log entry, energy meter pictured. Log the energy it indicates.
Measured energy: 3984.84 kWh
